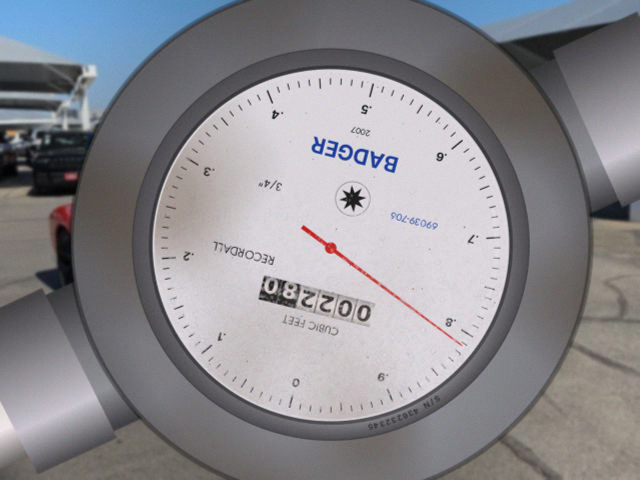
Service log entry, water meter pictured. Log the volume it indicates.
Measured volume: 2279.81 ft³
